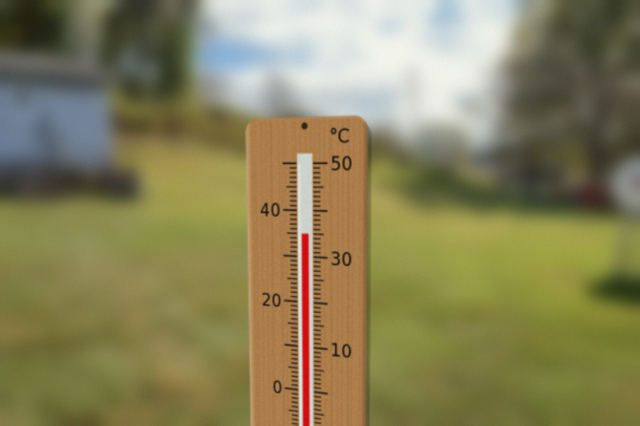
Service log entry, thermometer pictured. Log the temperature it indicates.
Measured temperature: 35 °C
